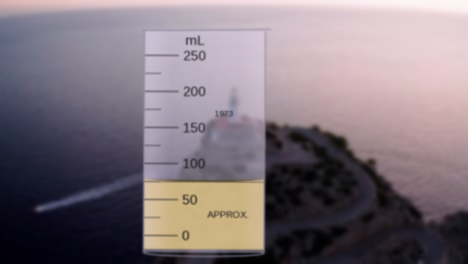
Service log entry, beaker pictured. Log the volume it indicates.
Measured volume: 75 mL
